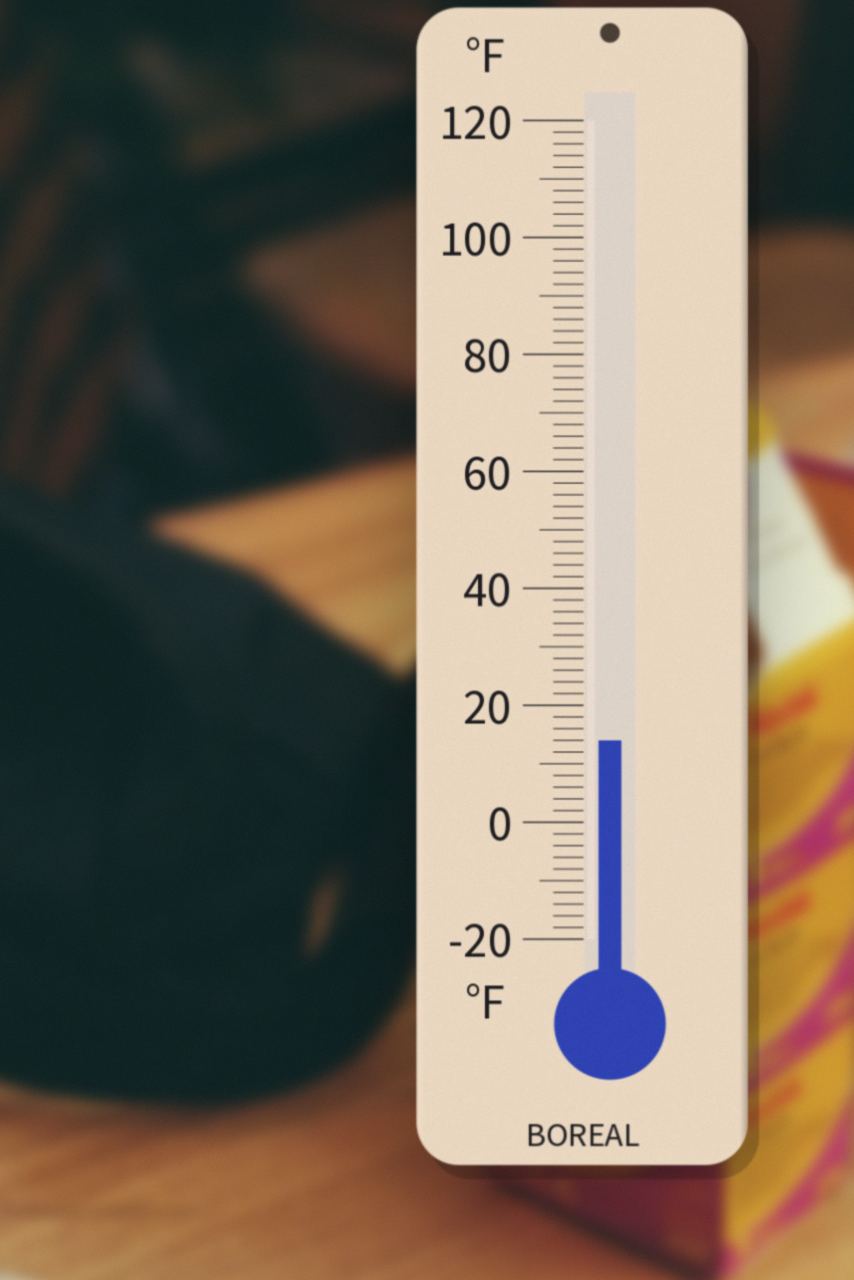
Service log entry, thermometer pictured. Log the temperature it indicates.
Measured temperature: 14 °F
